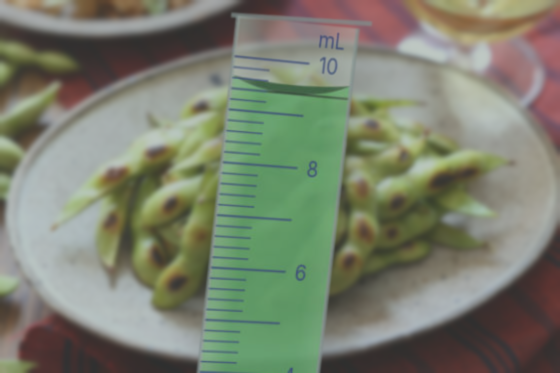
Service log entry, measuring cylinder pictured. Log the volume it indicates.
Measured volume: 9.4 mL
